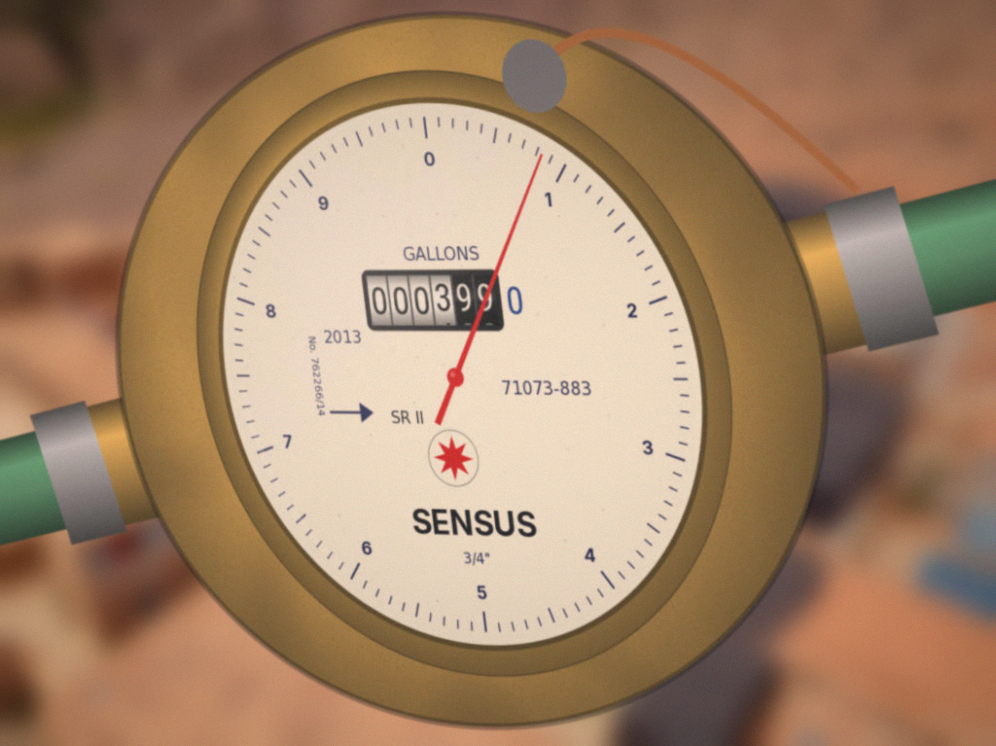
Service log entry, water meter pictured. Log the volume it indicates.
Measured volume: 3990.8 gal
